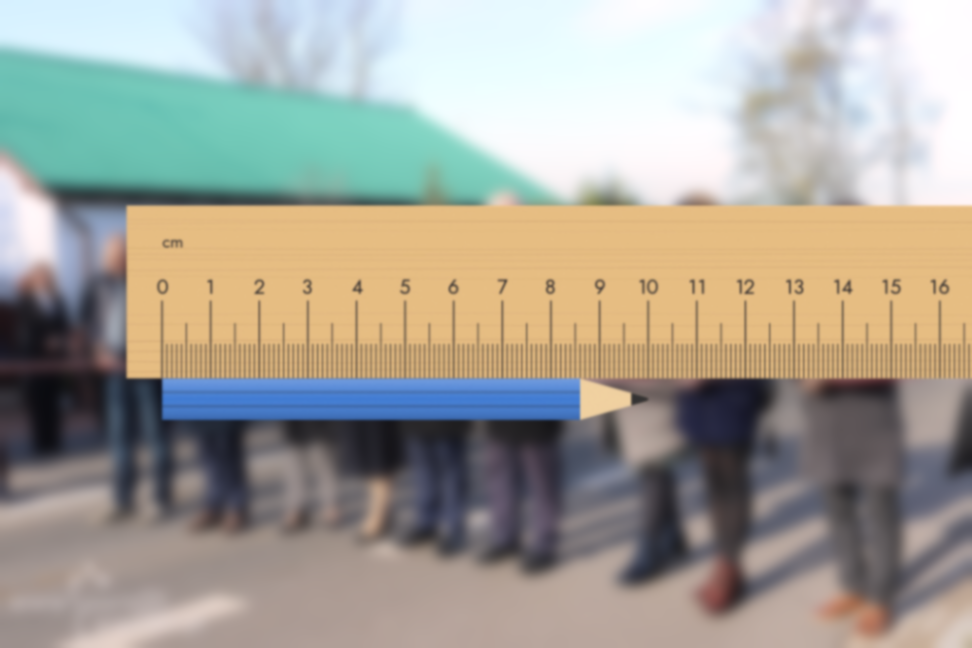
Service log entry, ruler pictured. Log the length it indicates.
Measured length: 10 cm
